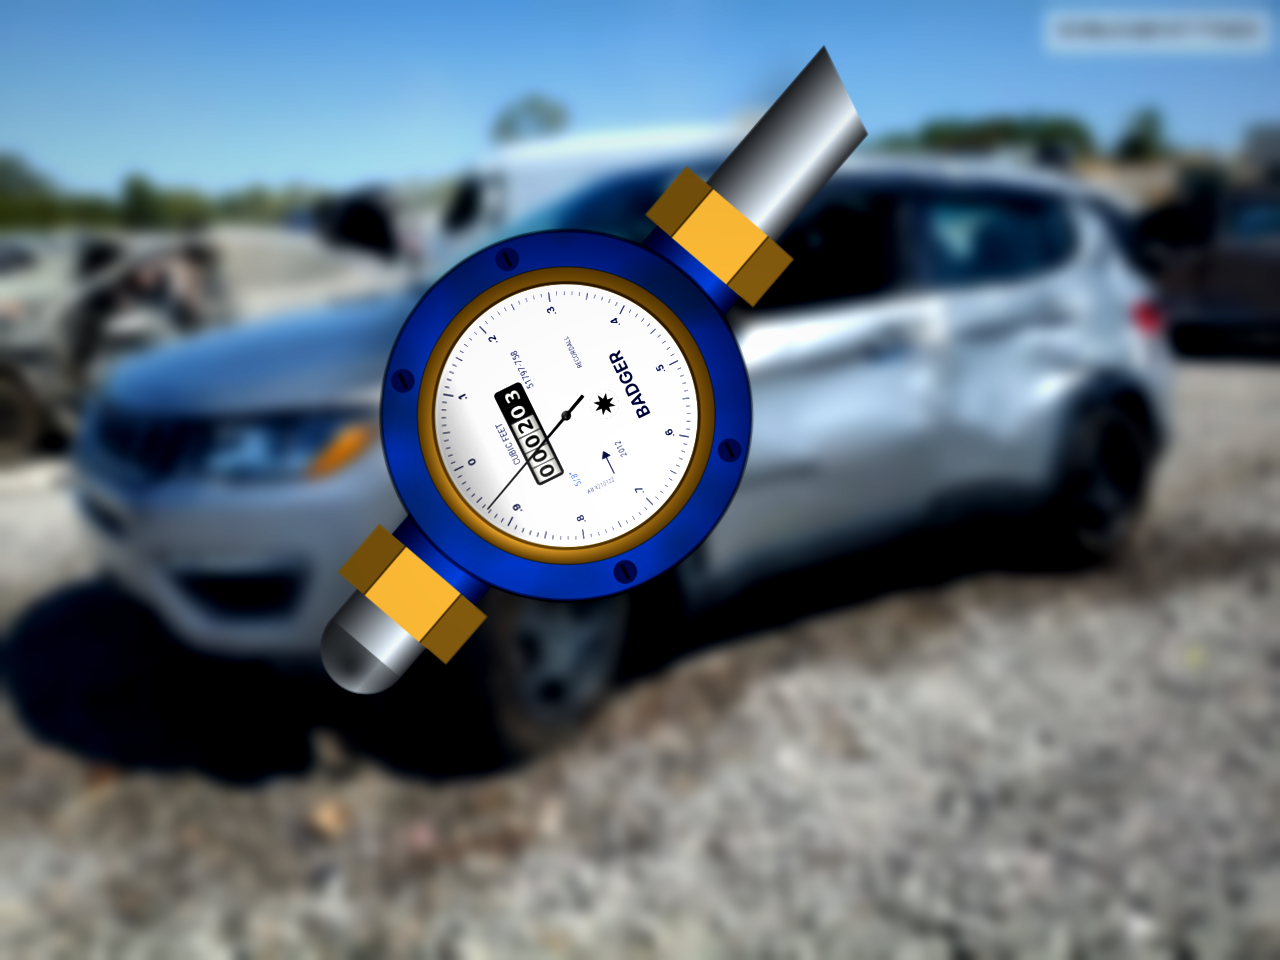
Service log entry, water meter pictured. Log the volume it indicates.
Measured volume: 202.93 ft³
